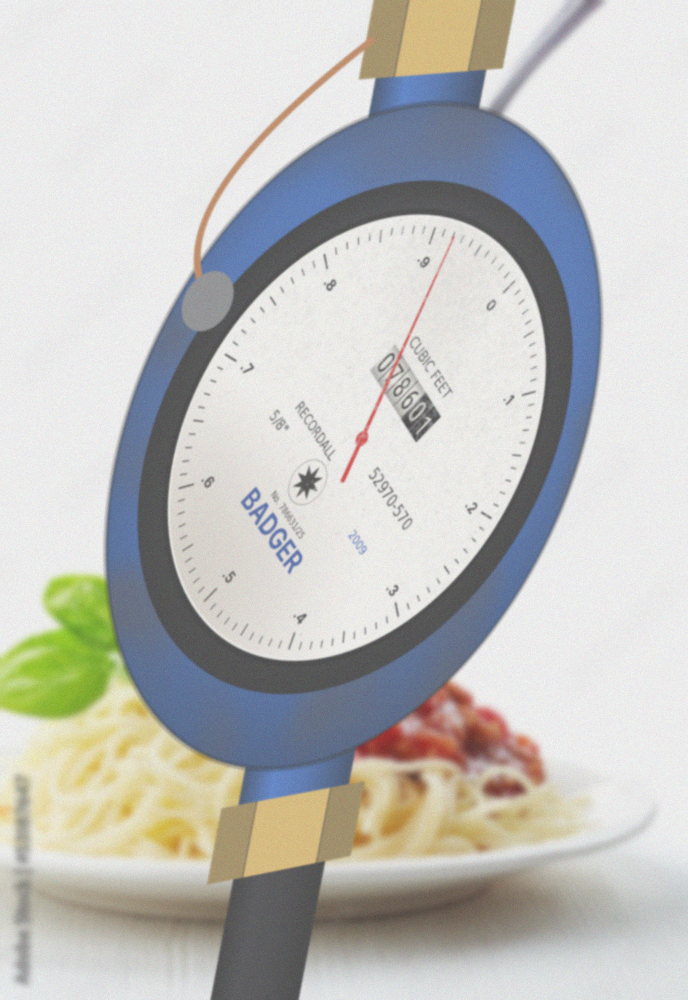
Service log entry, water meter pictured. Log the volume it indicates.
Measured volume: 78600.92 ft³
